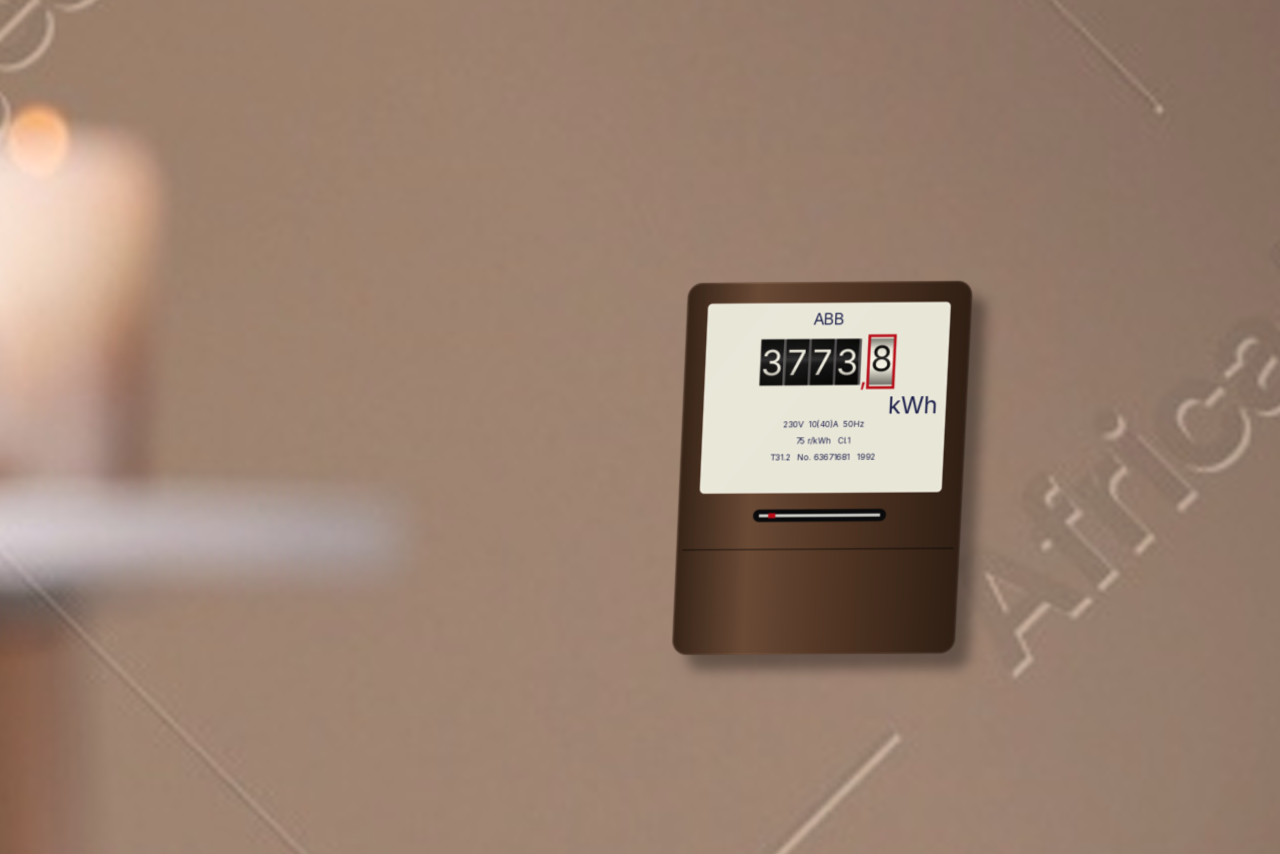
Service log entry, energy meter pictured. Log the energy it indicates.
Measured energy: 3773.8 kWh
